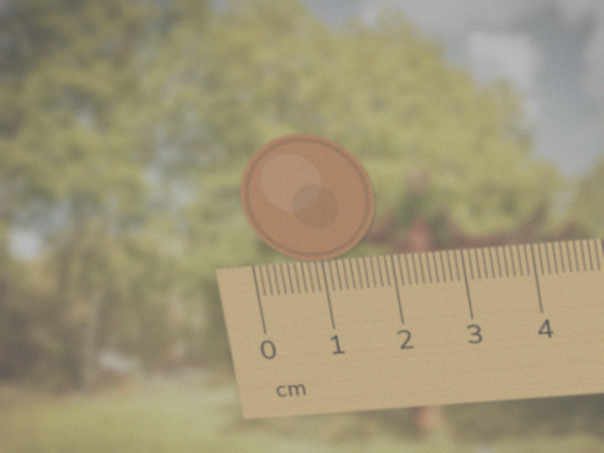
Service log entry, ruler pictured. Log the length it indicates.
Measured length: 1.9 cm
